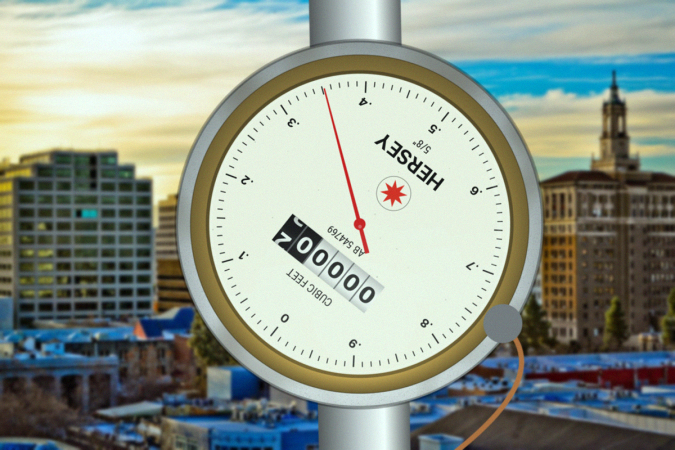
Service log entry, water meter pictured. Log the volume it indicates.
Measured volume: 2.35 ft³
